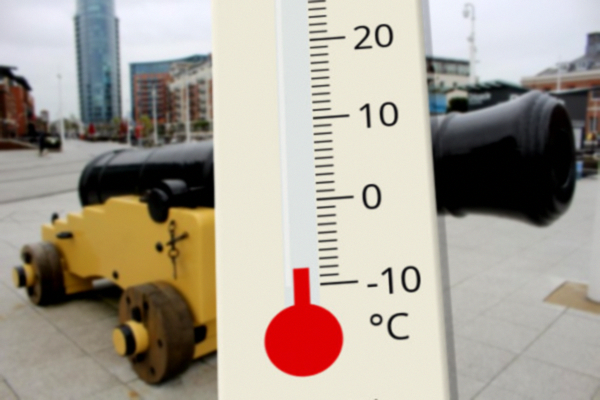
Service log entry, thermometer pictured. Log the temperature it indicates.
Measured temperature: -8 °C
